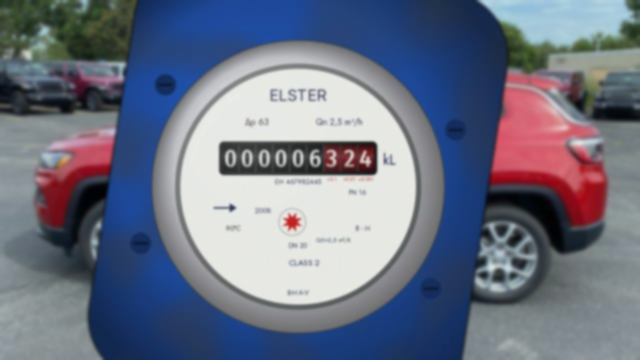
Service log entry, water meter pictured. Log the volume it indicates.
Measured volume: 6.324 kL
